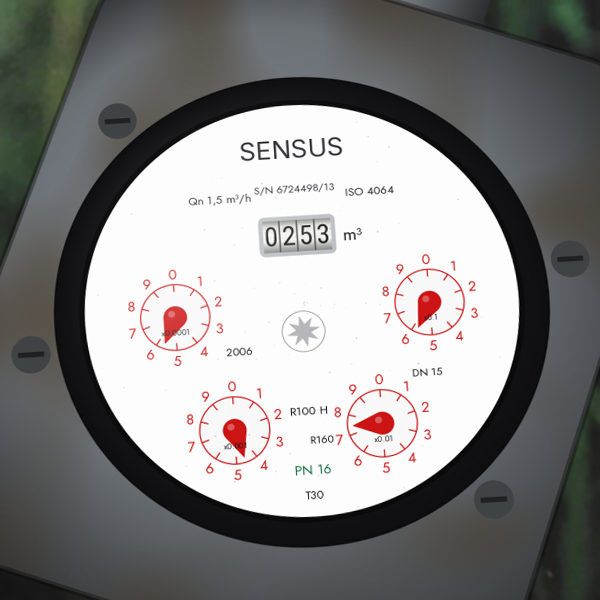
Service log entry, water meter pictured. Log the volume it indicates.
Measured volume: 253.5745 m³
